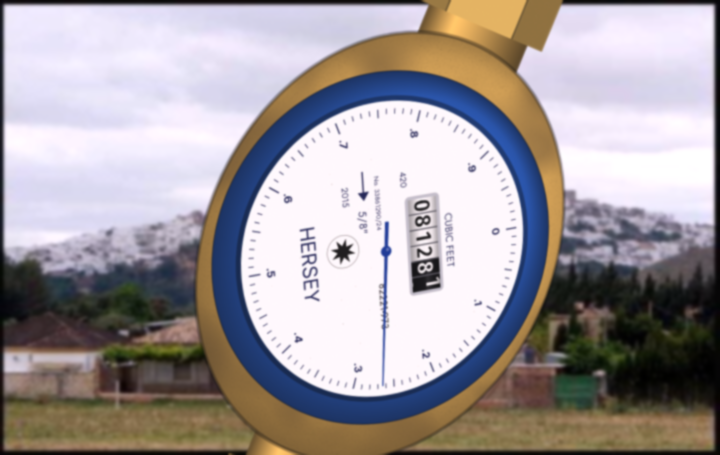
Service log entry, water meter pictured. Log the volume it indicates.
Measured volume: 81281.26 ft³
